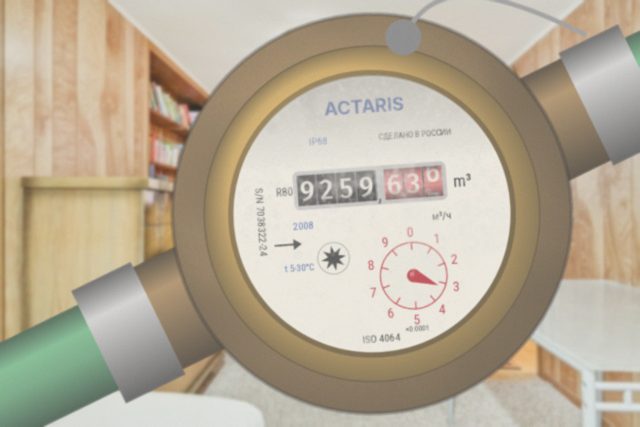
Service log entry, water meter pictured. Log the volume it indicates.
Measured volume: 9259.6363 m³
